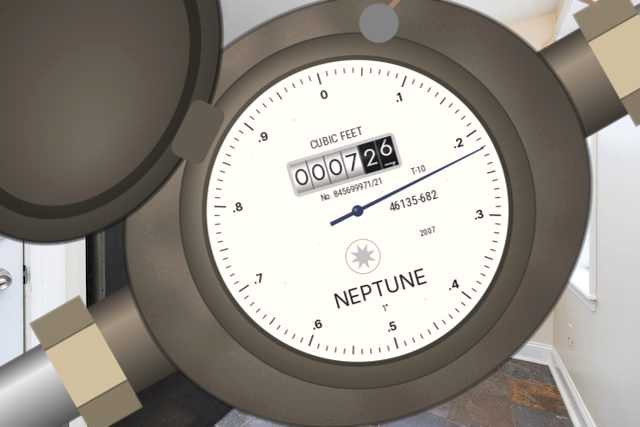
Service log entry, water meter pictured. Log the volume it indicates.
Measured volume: 726.22 ft³
